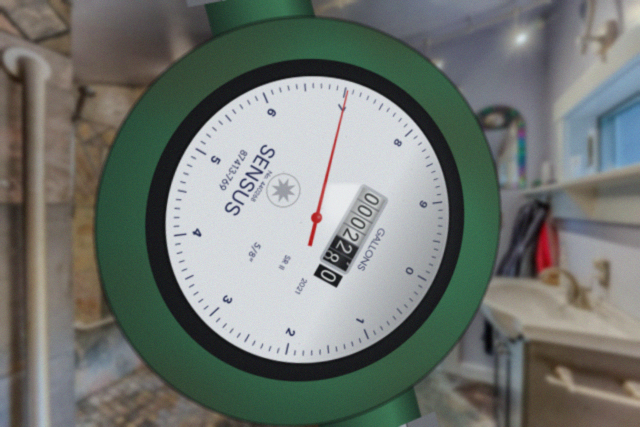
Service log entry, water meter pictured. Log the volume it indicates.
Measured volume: 2277.0 gal
